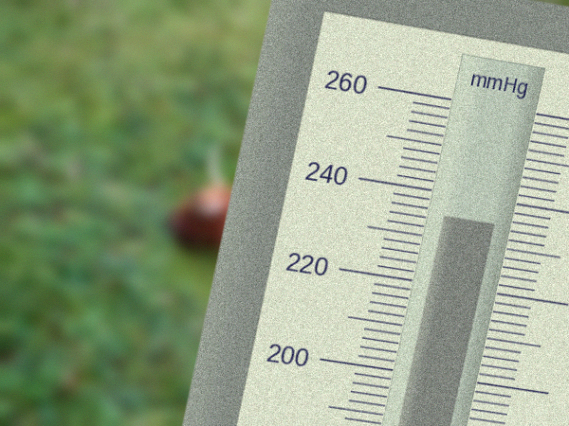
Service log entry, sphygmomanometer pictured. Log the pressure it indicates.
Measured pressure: 235 mmHg
